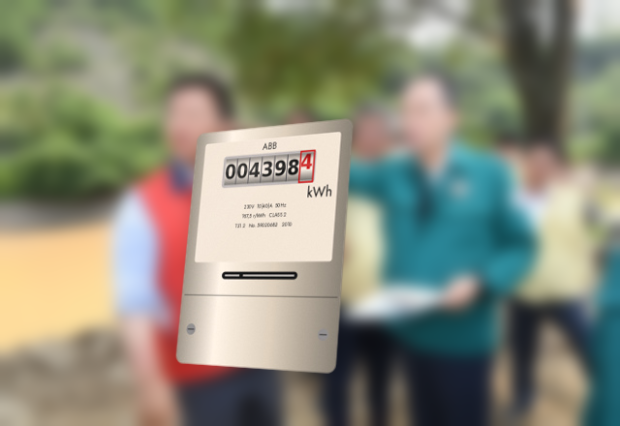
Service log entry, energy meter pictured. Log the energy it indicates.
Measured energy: 4398.4 kWh
